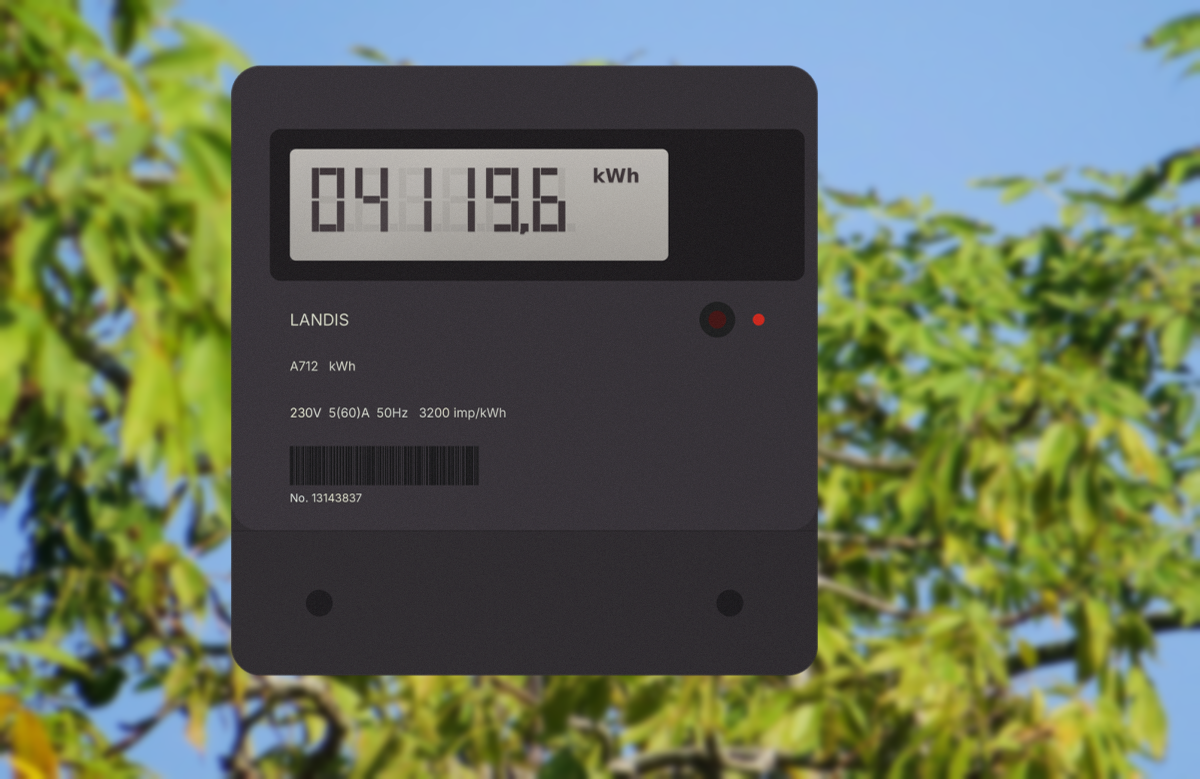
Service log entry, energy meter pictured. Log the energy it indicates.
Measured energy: 4119.6 kWh
